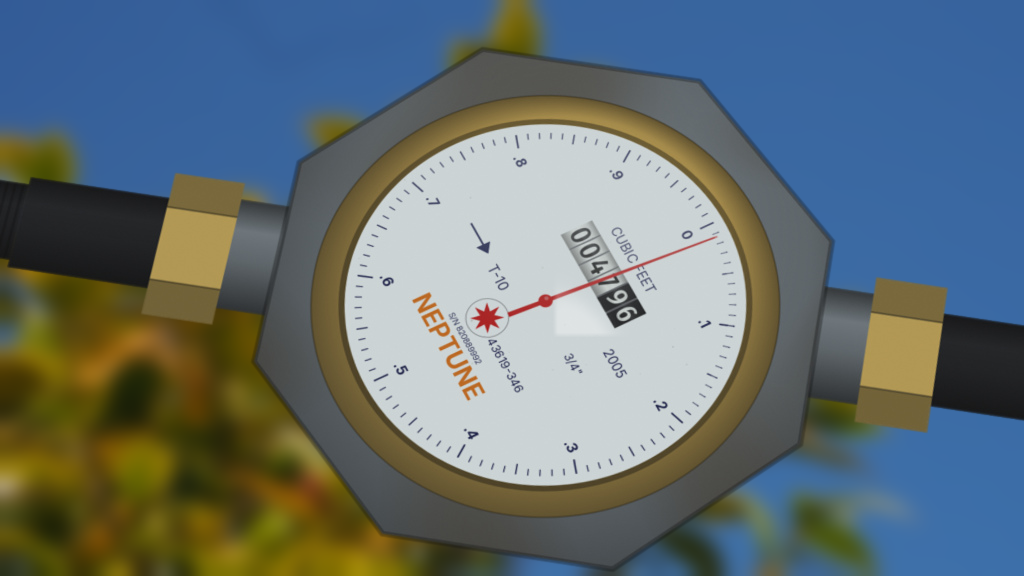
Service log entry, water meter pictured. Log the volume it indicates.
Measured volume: 4796.01 ft³
